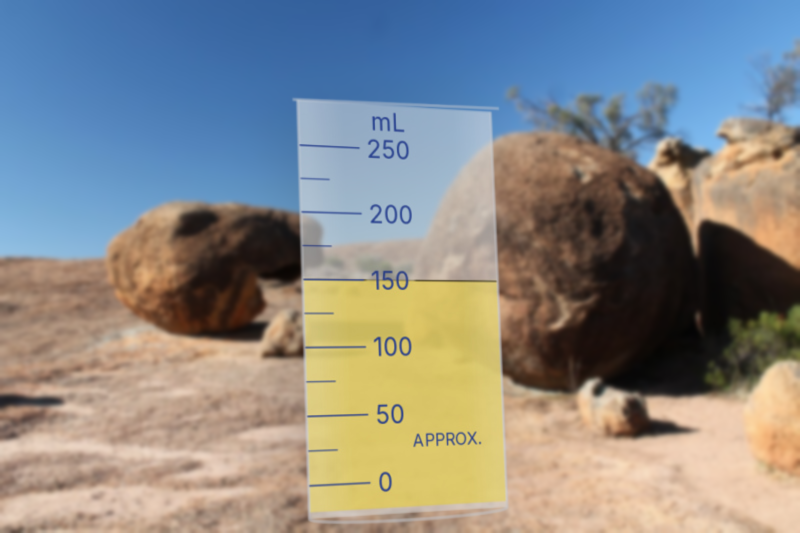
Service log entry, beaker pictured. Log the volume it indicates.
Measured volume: 150 mL
